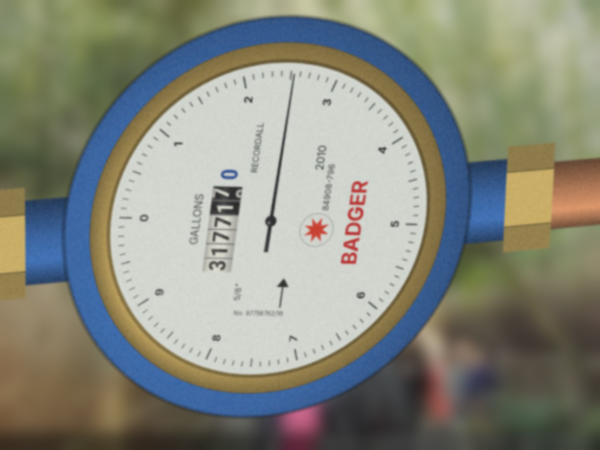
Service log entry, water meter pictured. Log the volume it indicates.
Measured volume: 3177172.5 gal
